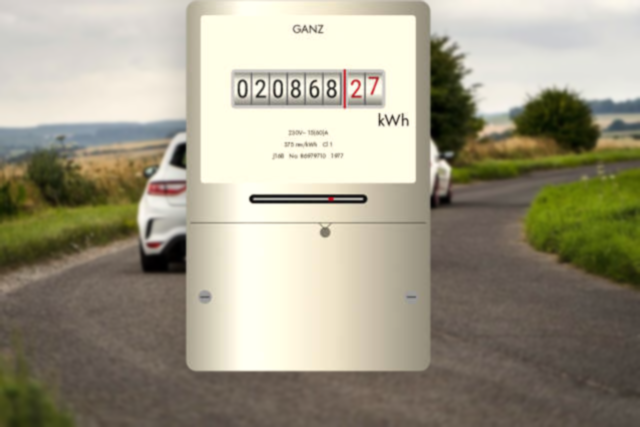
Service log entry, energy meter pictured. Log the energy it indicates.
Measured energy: 20868.27 kWh
